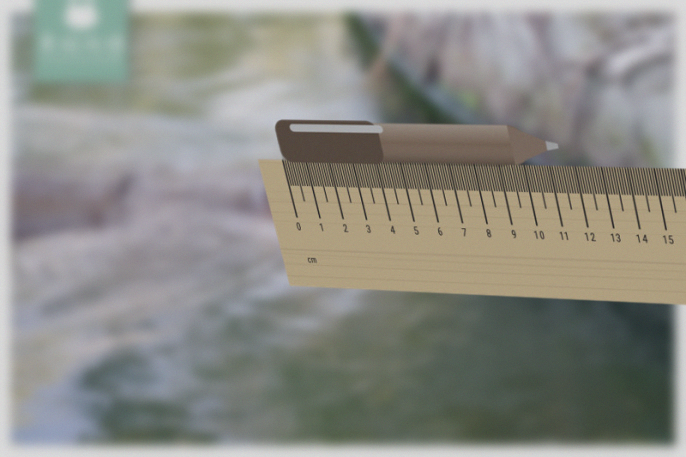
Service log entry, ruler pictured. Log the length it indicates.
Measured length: 11.5 cm
